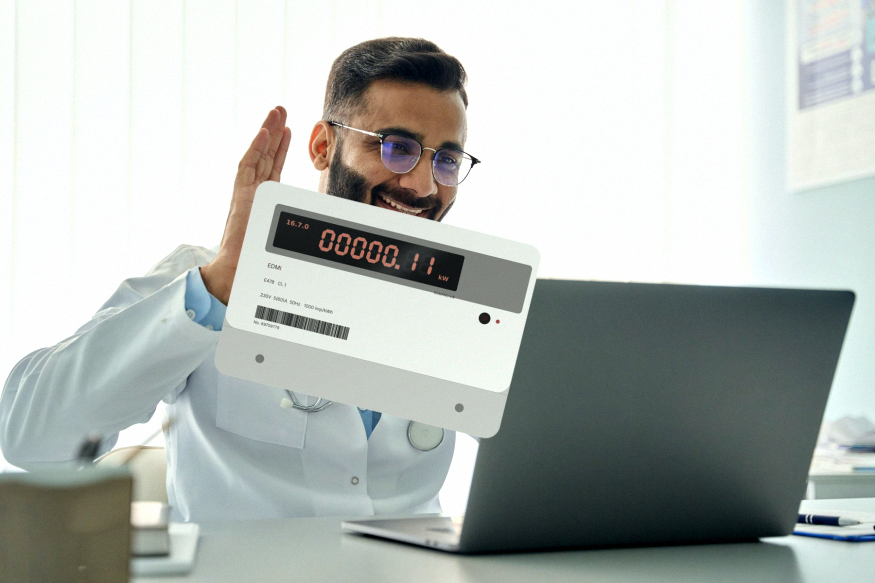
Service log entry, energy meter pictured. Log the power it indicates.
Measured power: 0.11 kW
